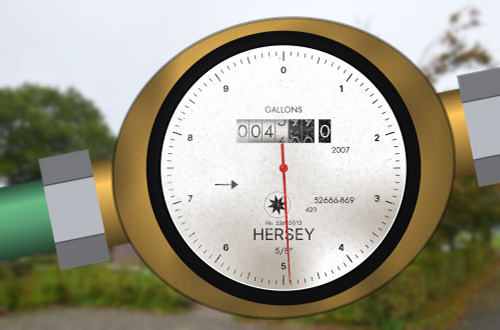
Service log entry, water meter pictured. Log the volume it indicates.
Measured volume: 45994.9 gal
